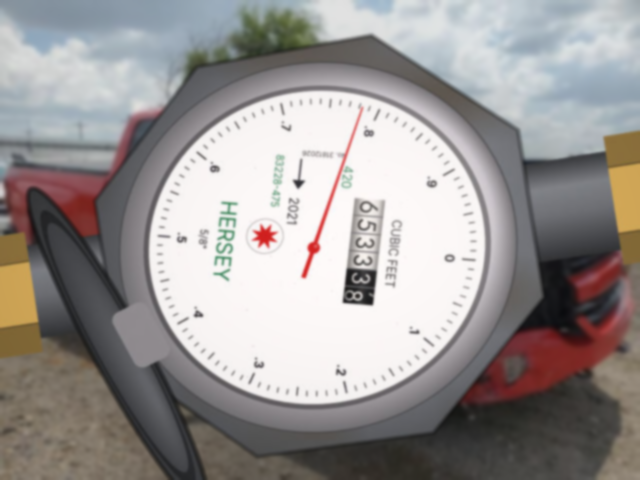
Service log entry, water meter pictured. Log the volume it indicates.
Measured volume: 653337.78 ft³
